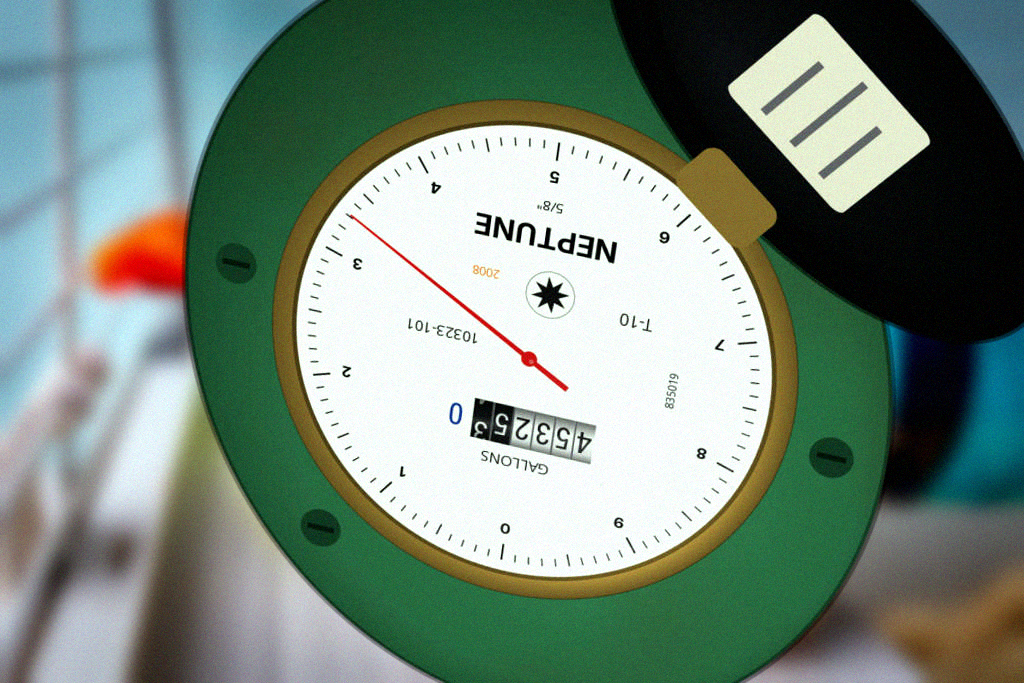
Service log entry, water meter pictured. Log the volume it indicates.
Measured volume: 4532533.3 gal
